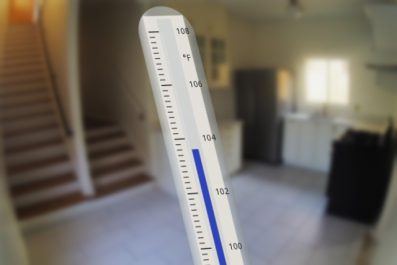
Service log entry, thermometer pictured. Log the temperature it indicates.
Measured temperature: 103.6 °F
